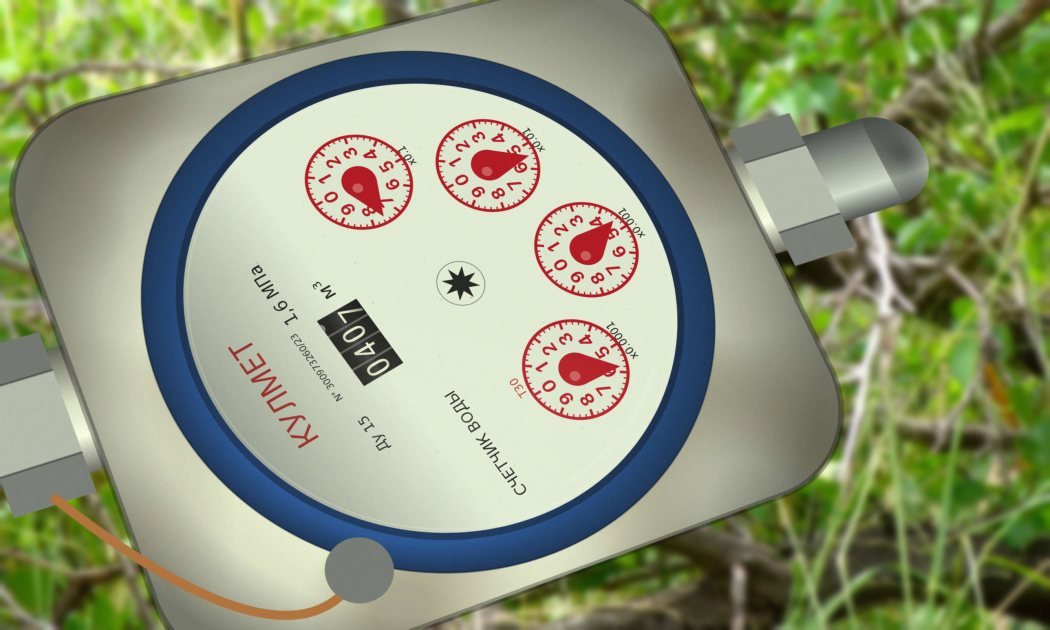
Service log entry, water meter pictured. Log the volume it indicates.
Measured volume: 406.7545 m³
